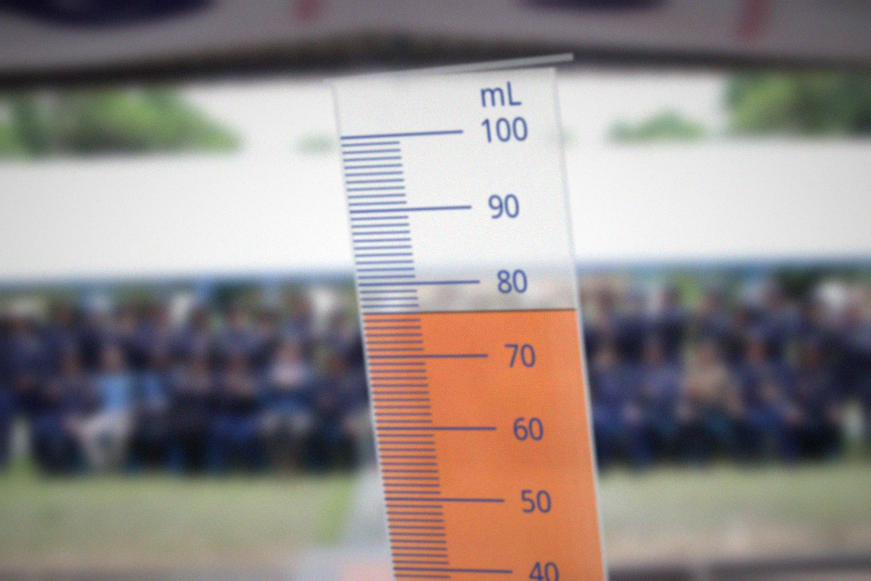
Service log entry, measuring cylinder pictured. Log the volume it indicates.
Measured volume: 76 mL
